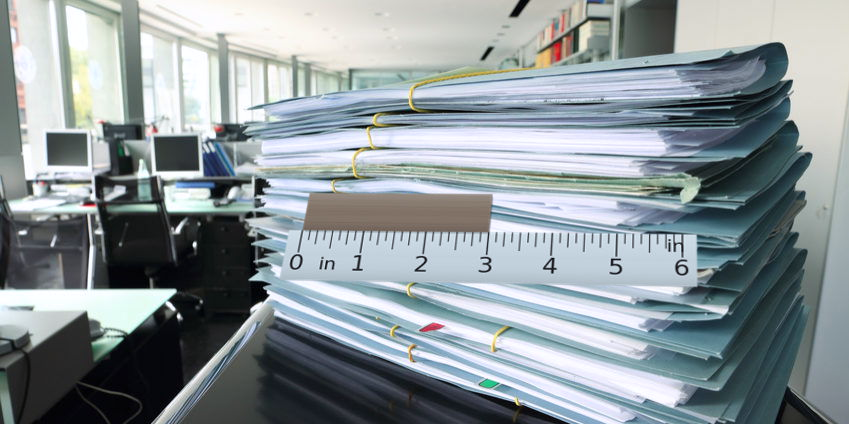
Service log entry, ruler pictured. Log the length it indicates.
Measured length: 3 in
